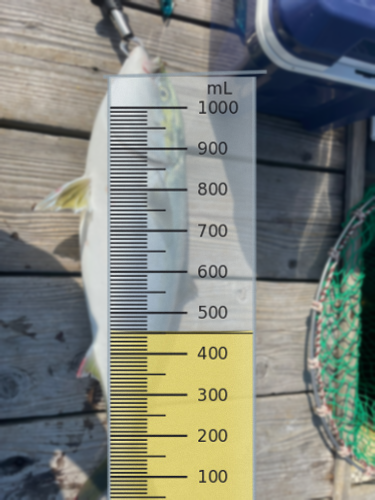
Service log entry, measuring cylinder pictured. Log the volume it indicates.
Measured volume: 450 mL
